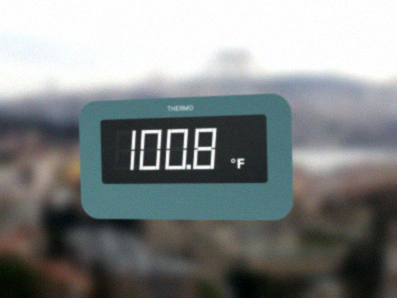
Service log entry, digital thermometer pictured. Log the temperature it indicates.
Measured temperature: 100.8 °F
